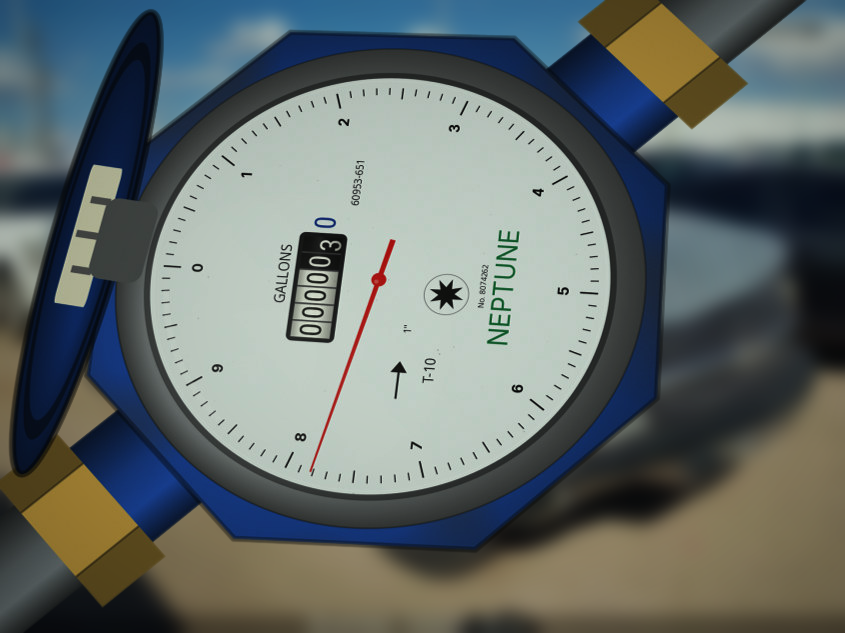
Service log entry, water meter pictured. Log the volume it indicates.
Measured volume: 27.8 gal
